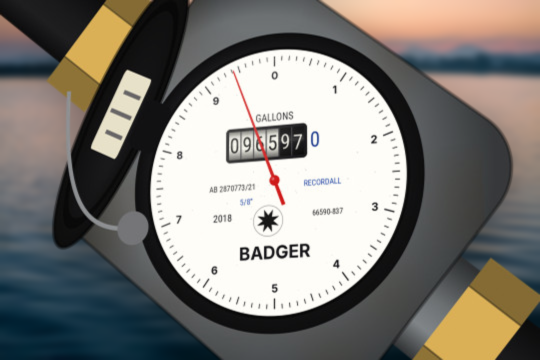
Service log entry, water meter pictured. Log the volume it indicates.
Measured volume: 965969.4 gal
